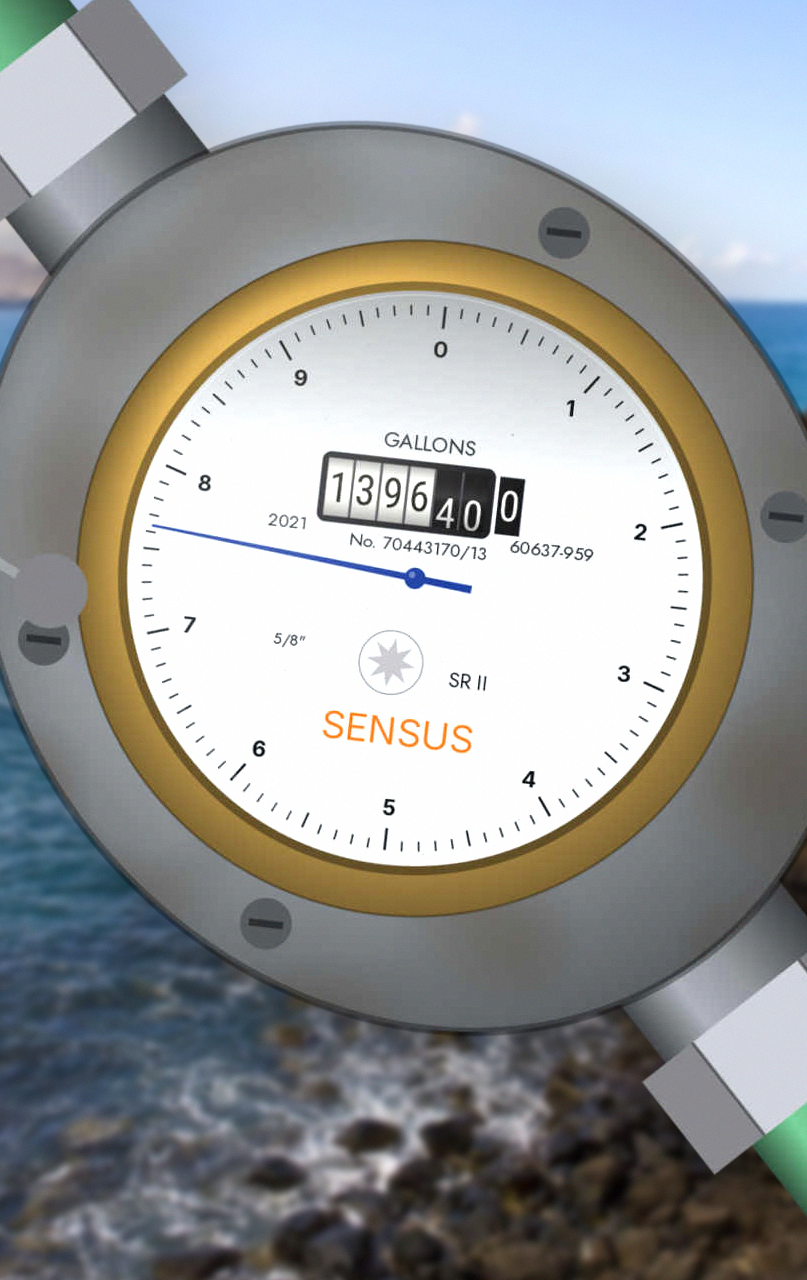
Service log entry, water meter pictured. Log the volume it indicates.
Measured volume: 1396397.6 gal
